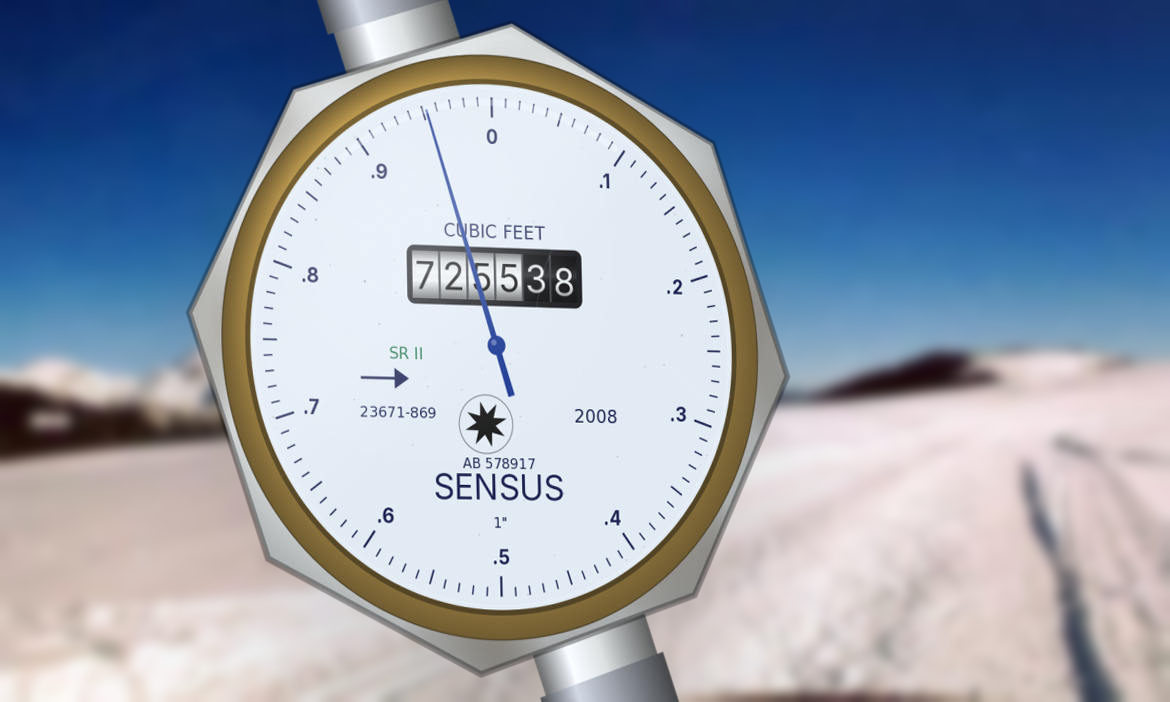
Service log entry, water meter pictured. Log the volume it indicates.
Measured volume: 725537.95 ft³
